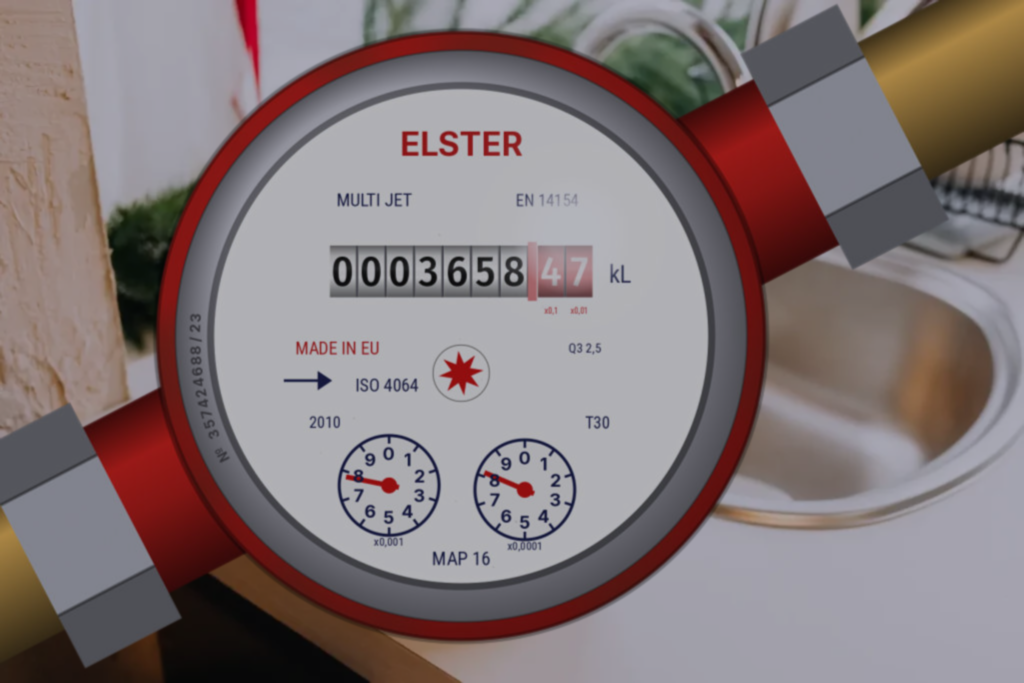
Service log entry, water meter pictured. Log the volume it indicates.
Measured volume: 3658.4778 kL
